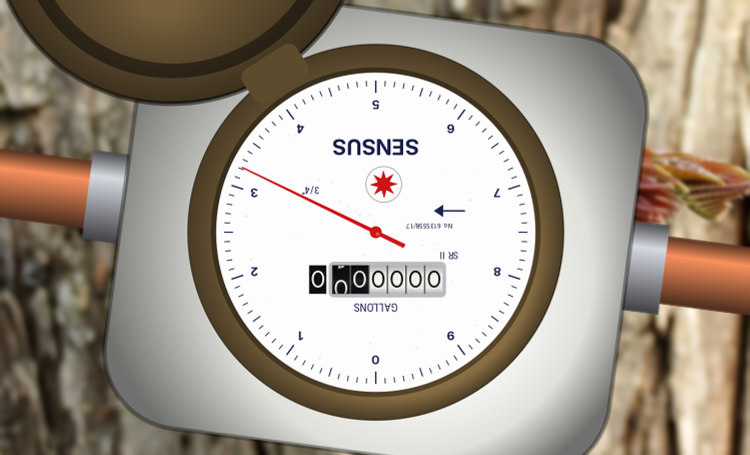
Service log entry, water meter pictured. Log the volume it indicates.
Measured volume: 3.2 gal
